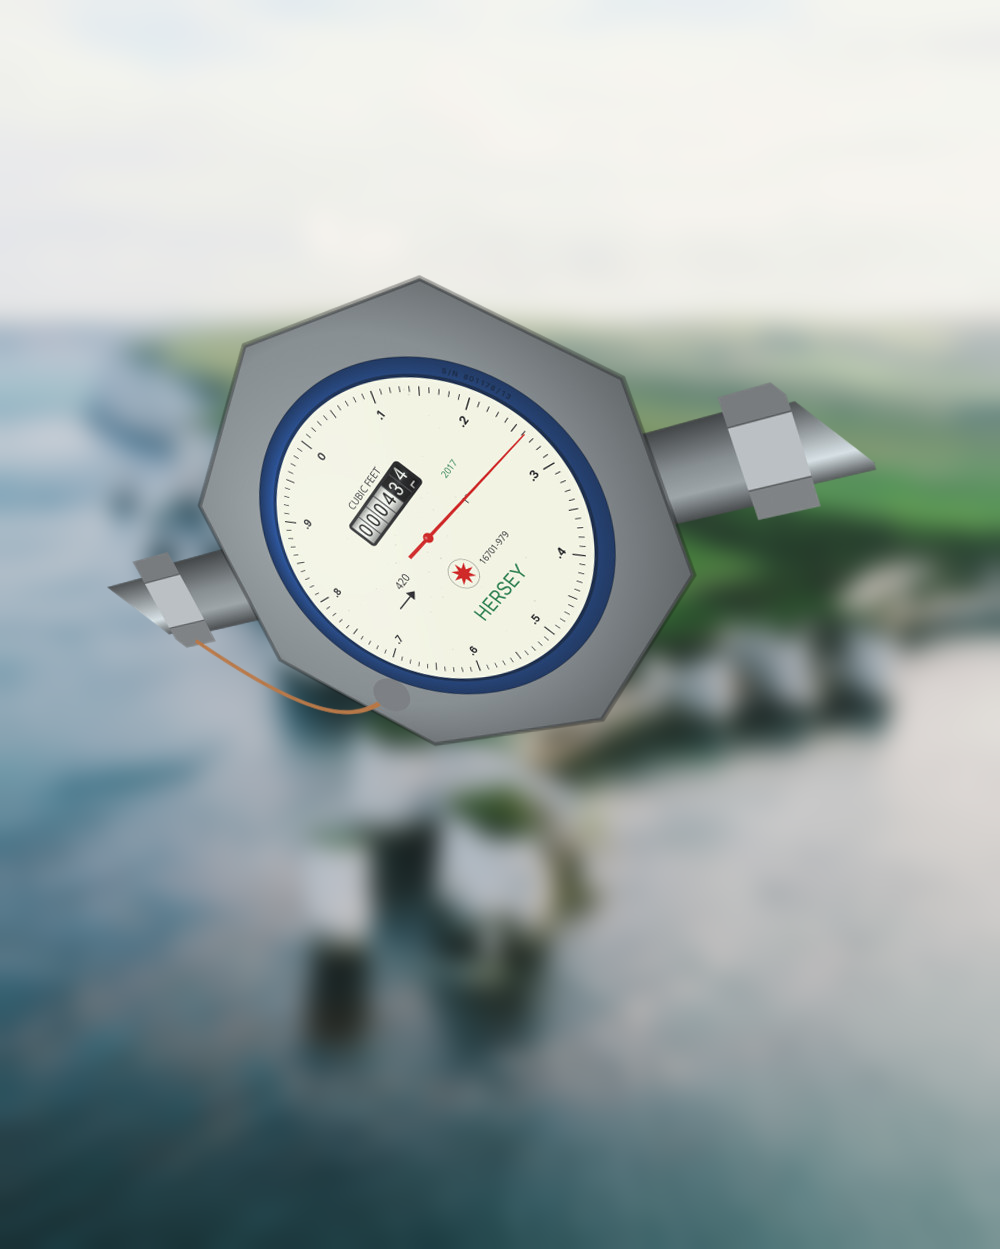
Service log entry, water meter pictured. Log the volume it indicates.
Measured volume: 434.26 ft³
